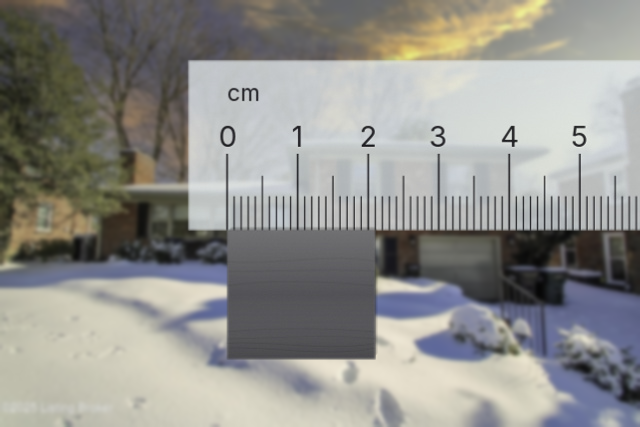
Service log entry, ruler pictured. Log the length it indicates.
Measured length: 2.1 cm
